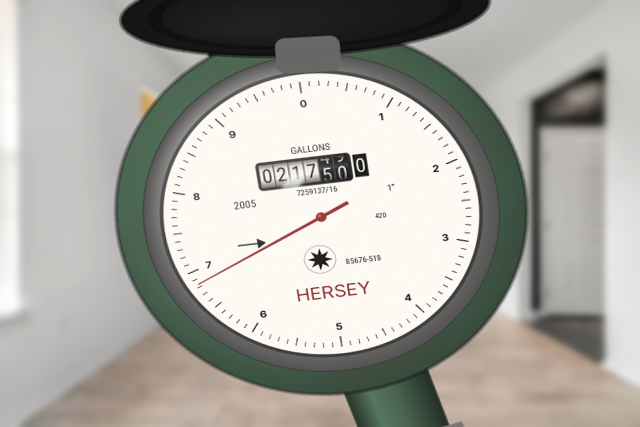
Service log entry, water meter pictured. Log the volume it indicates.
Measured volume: 217496.8 gal
